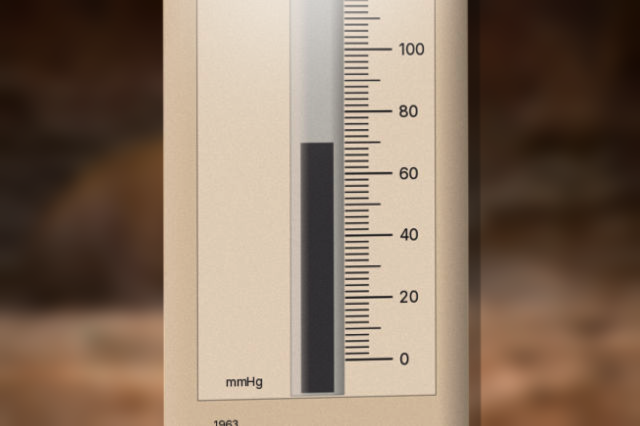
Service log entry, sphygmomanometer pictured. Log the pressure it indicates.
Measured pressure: 70 mmHg
